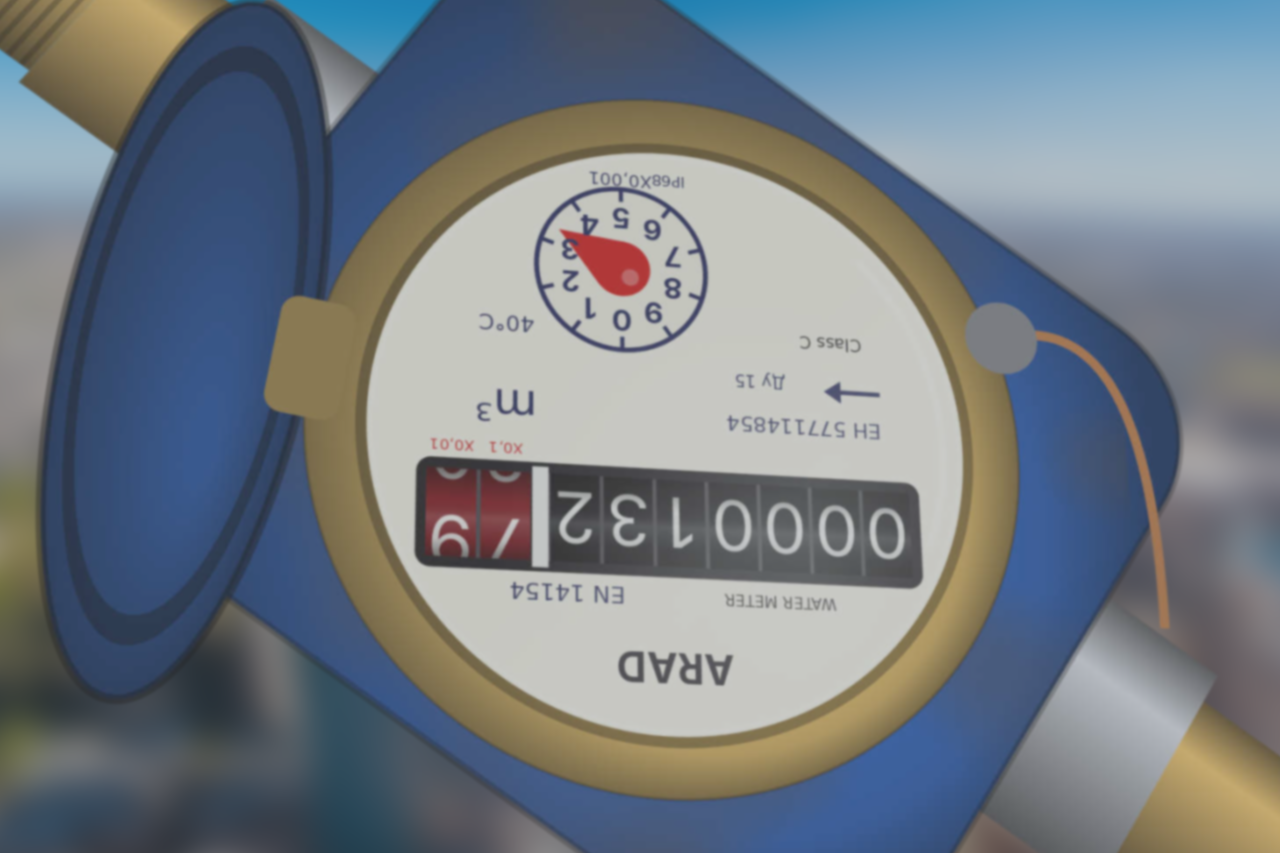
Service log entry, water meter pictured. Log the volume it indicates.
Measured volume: 132.793 m³
